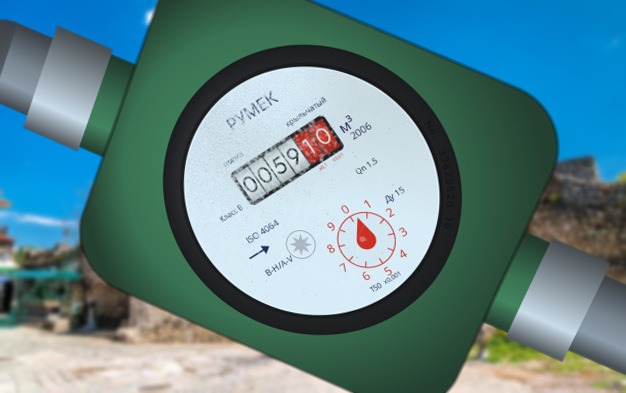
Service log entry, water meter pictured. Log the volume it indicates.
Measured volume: 59.100 m³
